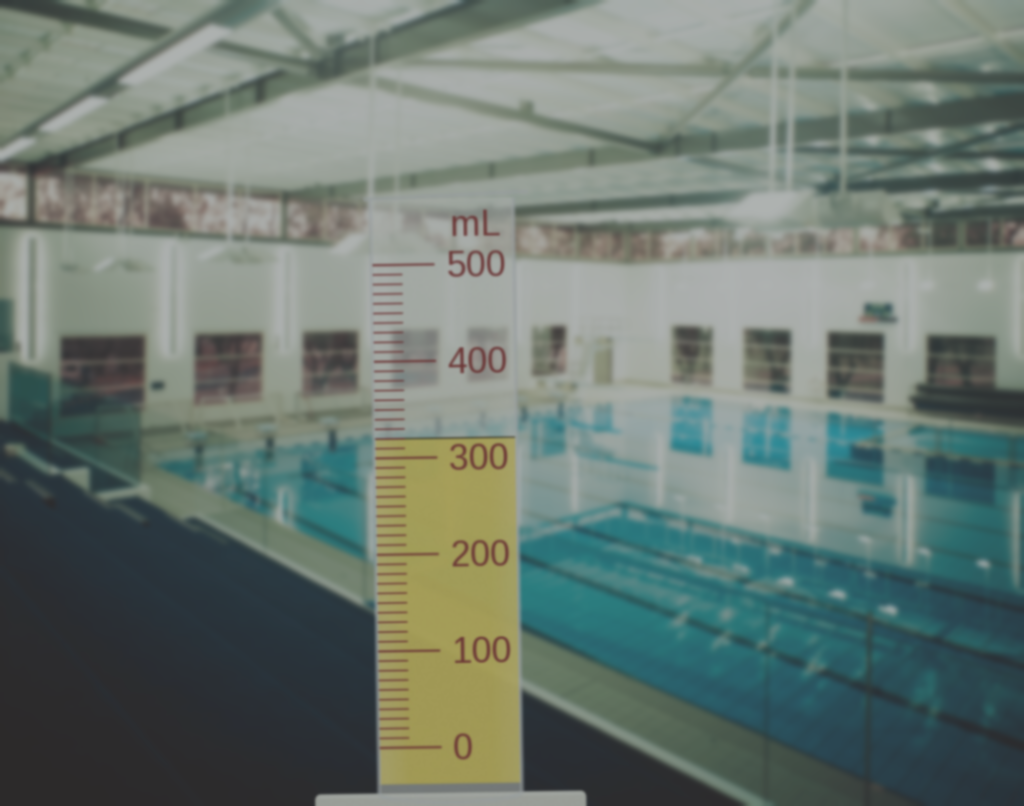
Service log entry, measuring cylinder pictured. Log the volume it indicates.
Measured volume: 320 mL
